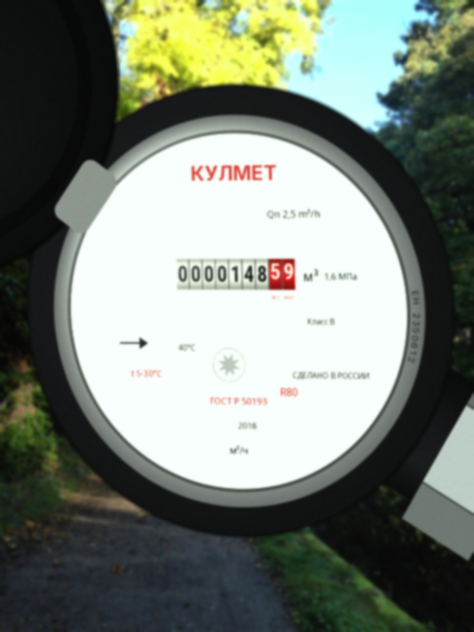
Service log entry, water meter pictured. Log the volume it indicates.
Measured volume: 148.59 m³
